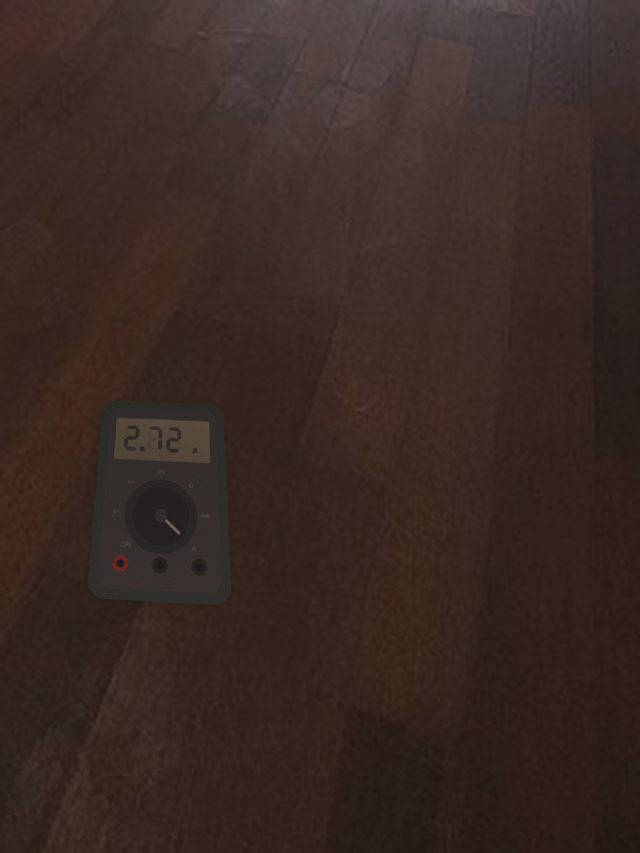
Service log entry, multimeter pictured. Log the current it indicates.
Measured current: 2.72 A
